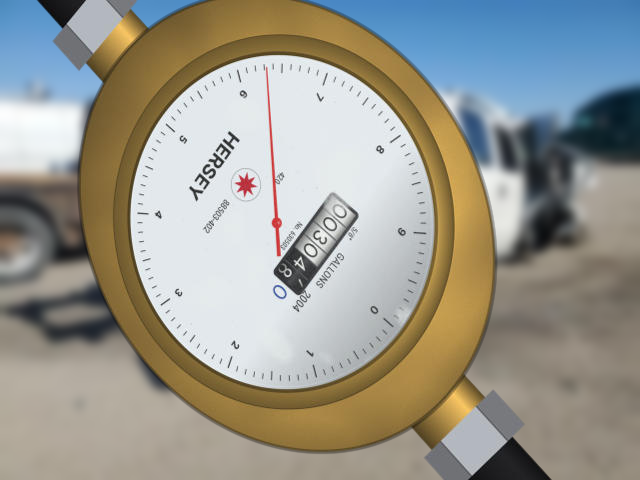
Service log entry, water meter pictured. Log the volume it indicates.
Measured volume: 30476.3 gal
